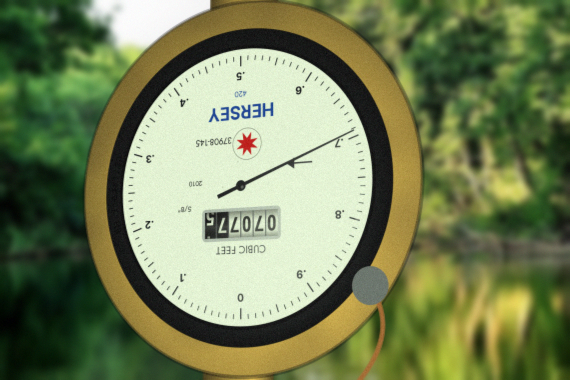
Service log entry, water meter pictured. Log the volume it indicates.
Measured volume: 70774.69 ft³
